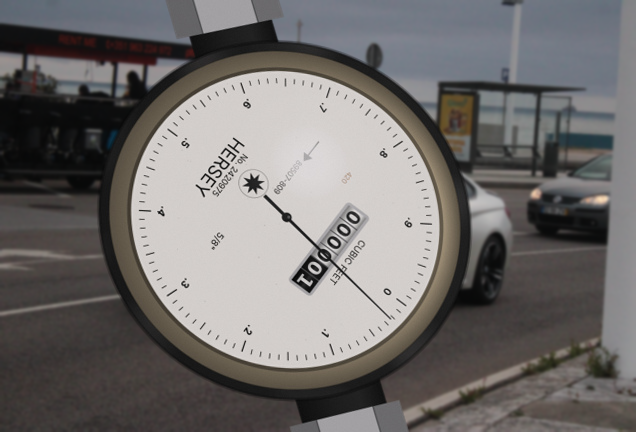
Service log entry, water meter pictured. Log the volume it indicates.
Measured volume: 1.02 ft³
